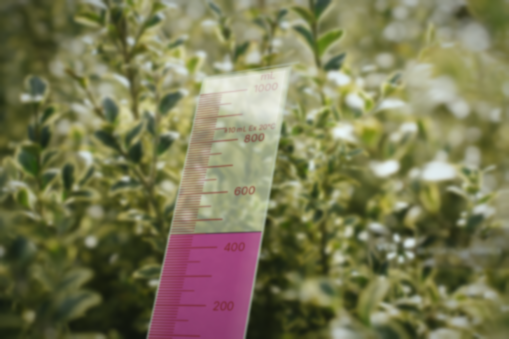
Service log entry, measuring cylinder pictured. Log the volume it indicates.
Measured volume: 450 mL
